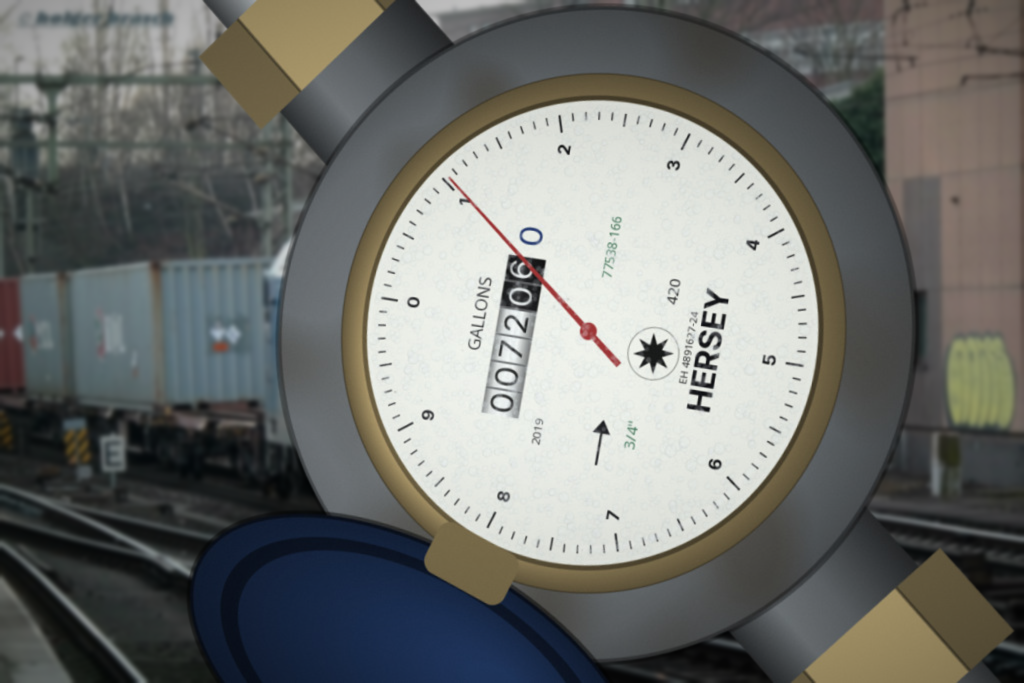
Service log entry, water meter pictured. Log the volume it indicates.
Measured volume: 72061.0 gal
